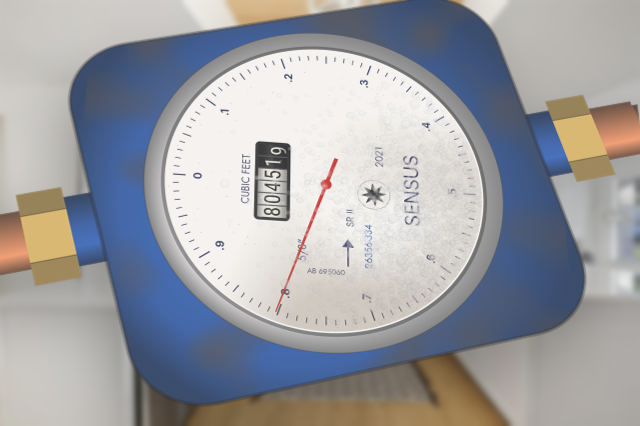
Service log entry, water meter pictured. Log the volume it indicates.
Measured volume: 804518.80 ft³
